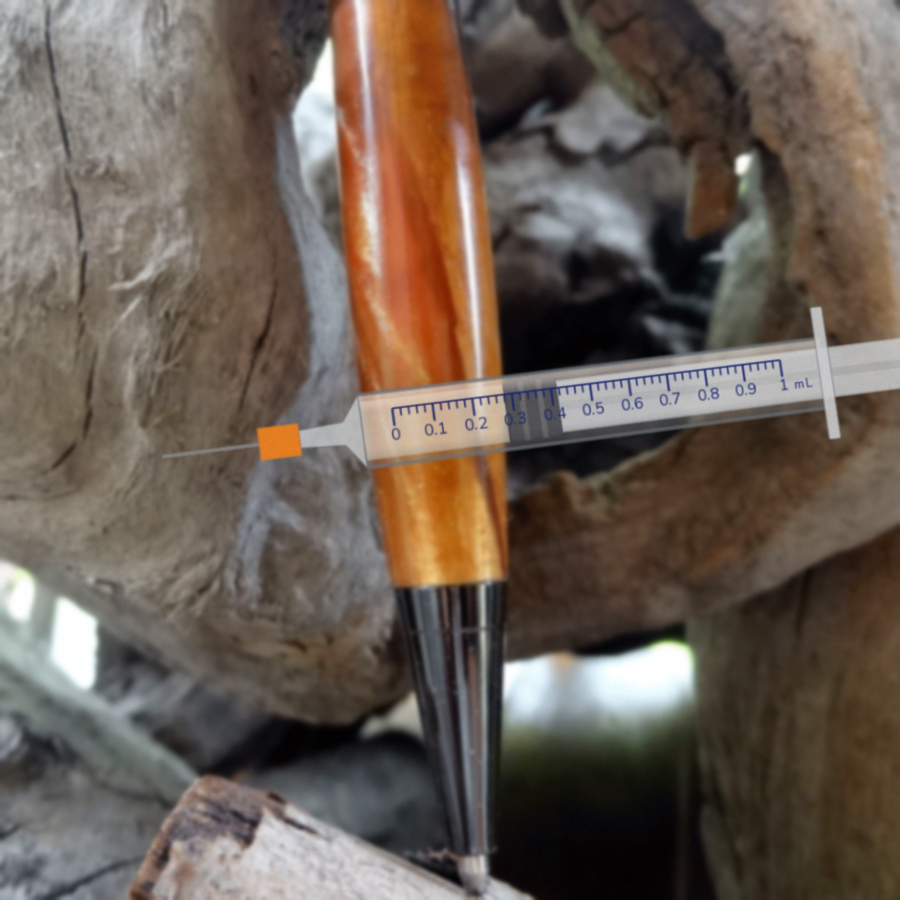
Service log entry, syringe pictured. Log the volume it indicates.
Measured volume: 0.28 mL
